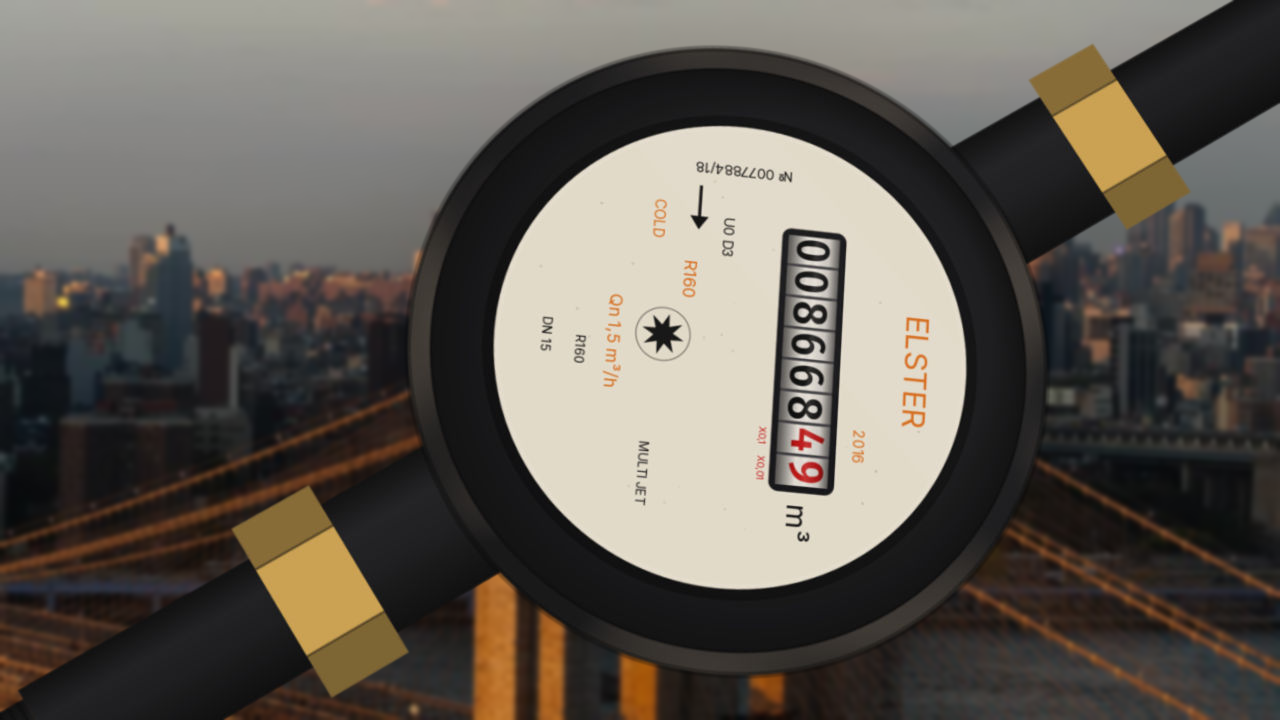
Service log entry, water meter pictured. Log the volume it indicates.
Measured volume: 8668.49 m³
